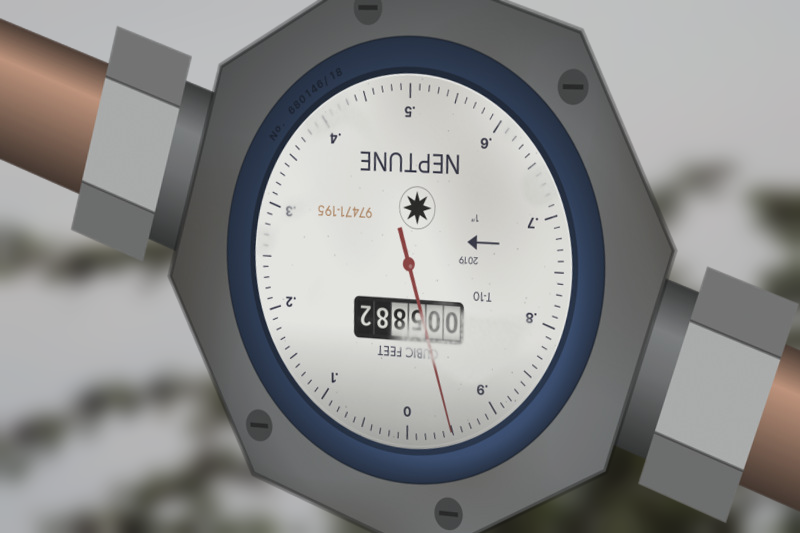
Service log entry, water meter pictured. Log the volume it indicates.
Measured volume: 5881.95 ft³
